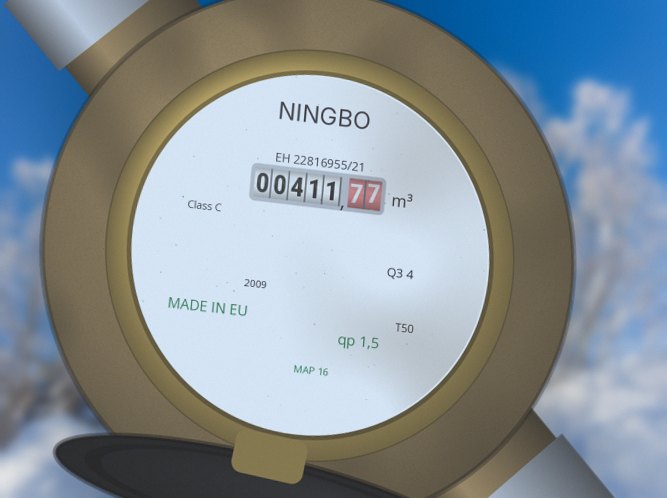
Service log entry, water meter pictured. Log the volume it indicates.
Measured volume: 411.77 m³
